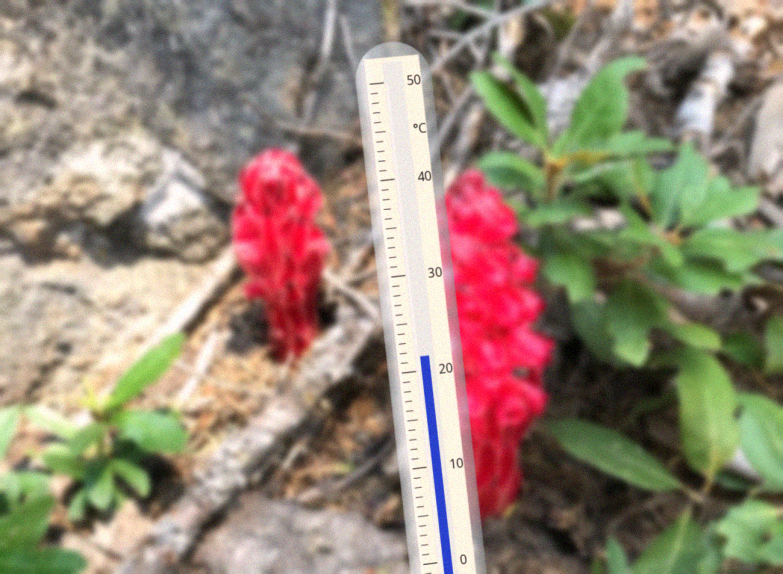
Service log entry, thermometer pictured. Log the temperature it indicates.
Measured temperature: 21.5 °C
